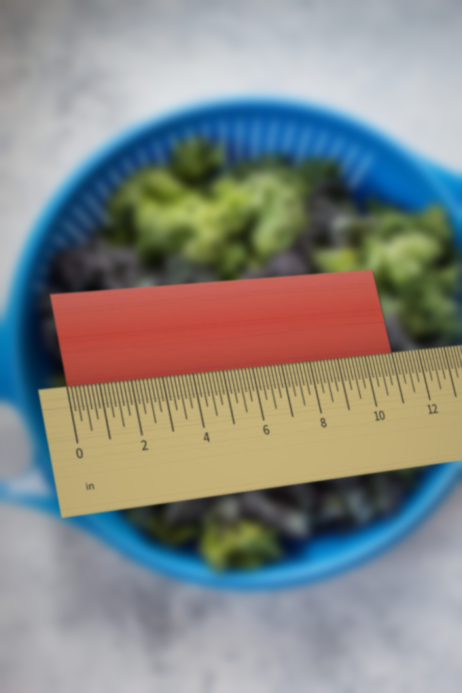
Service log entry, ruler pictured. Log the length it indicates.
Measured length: 11 in
